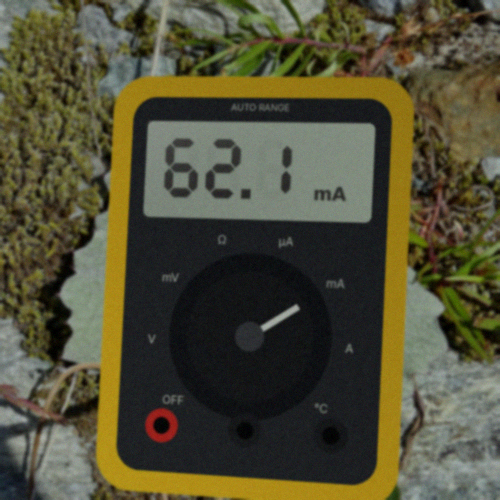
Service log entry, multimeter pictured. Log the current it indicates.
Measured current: 62.1 mA
